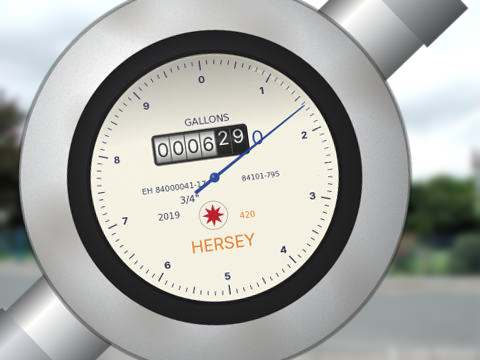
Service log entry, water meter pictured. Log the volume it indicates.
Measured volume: 6291.6 gal
